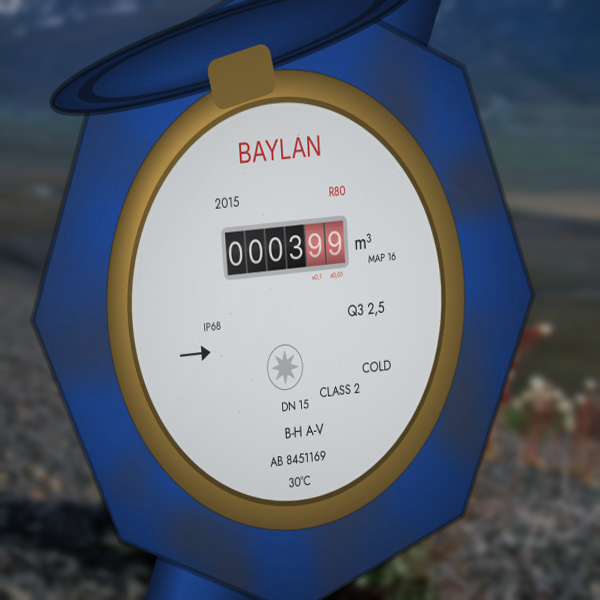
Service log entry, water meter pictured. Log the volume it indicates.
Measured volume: 3.99 m³
